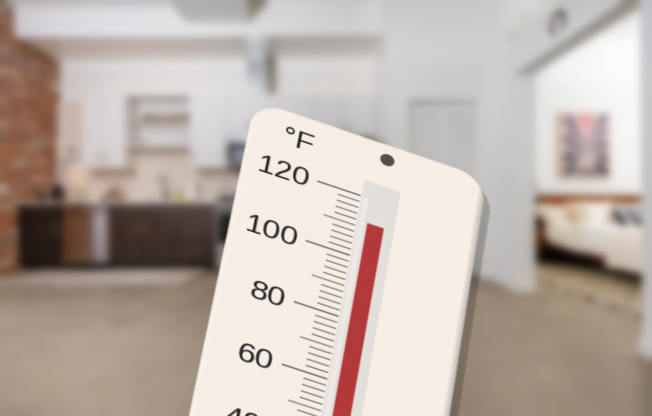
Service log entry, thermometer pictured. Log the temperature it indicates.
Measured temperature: 112 °F
